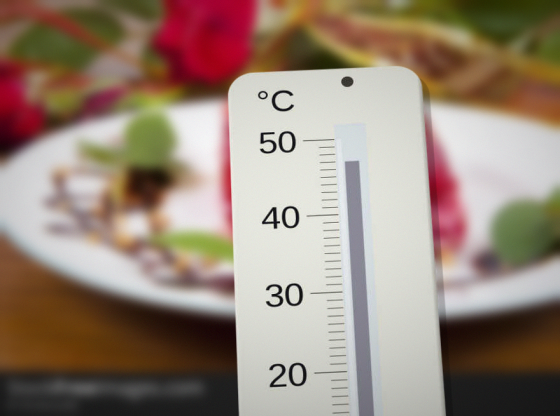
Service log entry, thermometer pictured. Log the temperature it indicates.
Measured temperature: 47 °C
